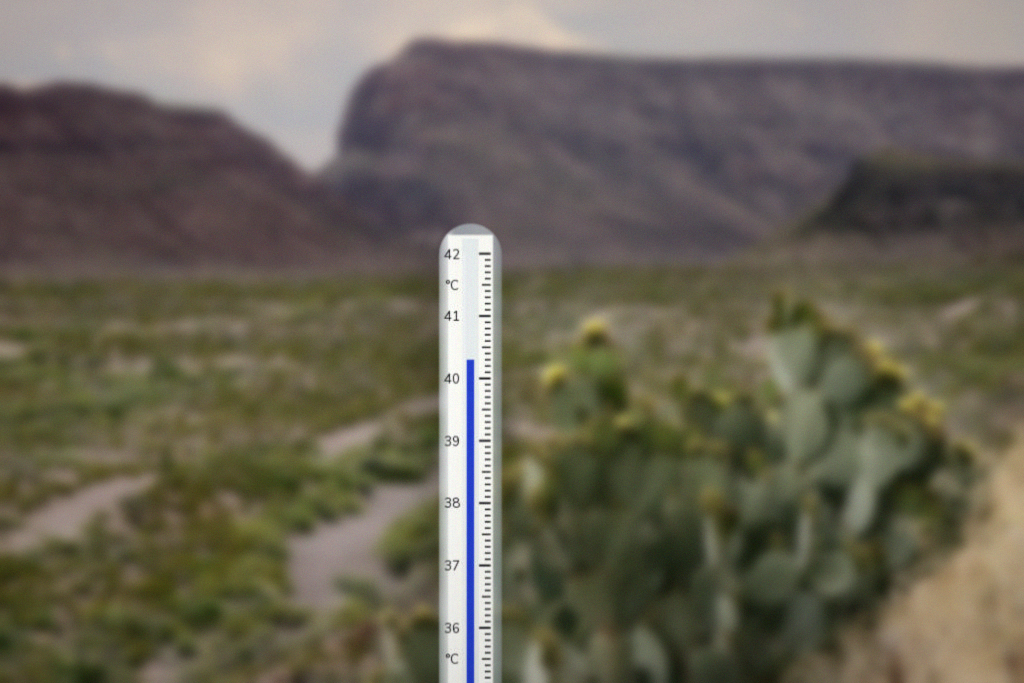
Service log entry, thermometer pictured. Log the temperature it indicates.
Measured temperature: 40.3 °C
